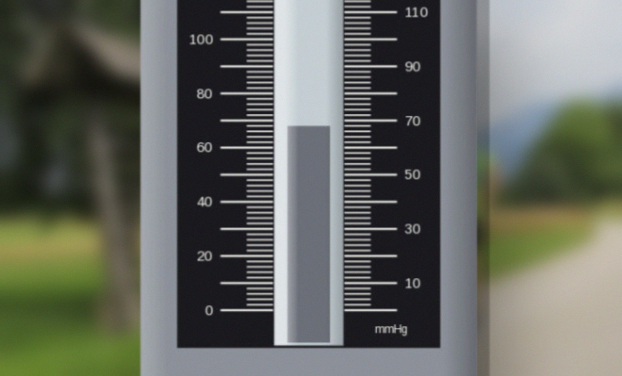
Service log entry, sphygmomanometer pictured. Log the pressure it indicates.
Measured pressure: 68 mmHg
